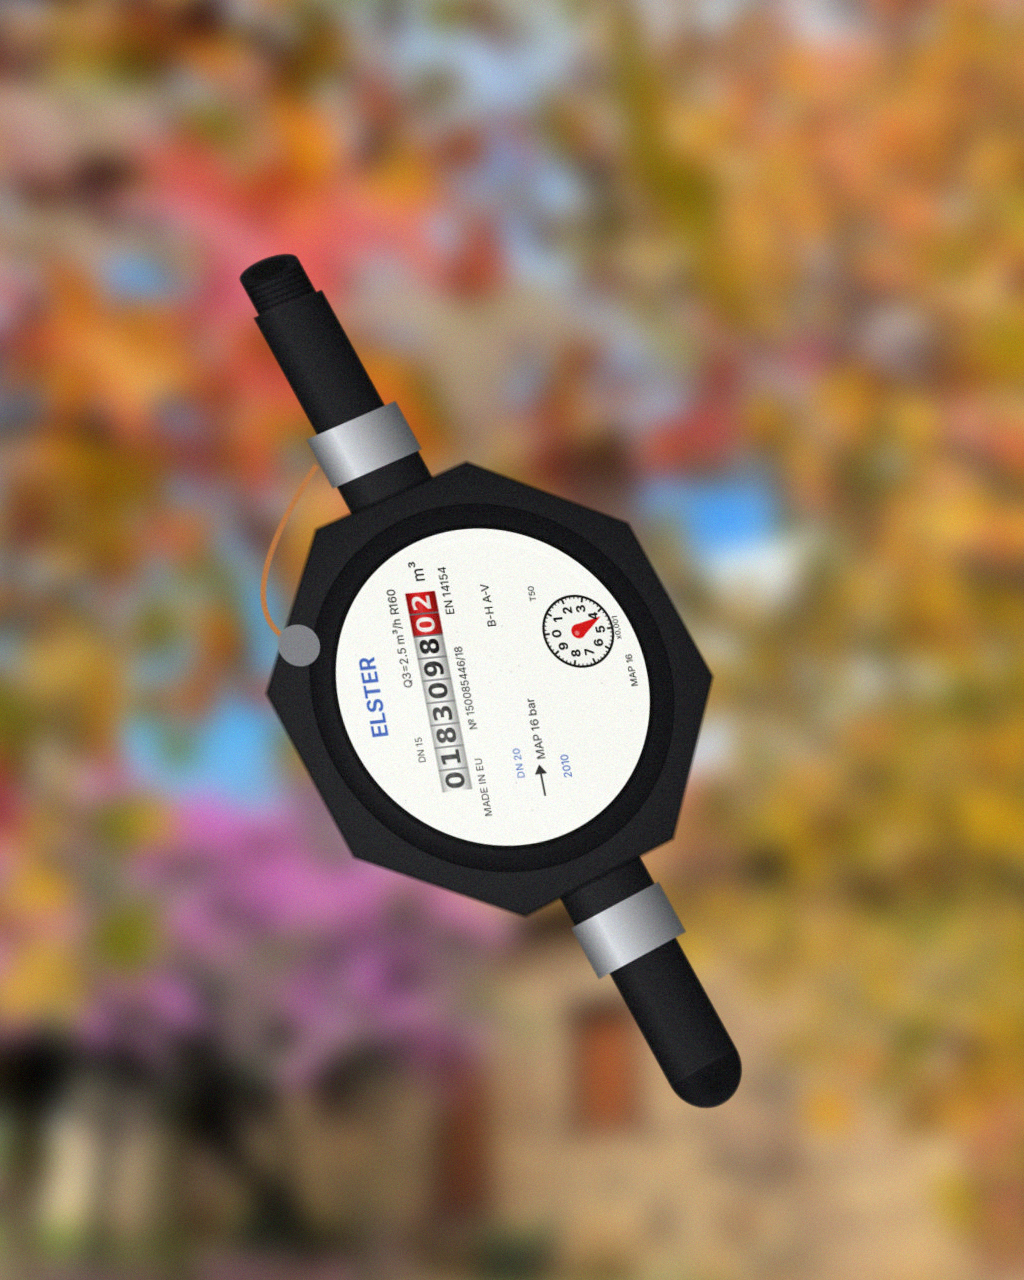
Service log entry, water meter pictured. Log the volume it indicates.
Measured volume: 183098.024 m³
